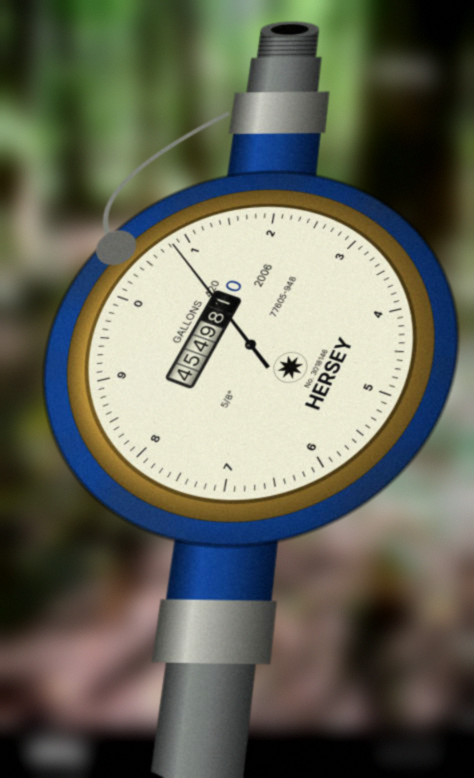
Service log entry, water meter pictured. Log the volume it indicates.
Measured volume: 4549810.8 gal
